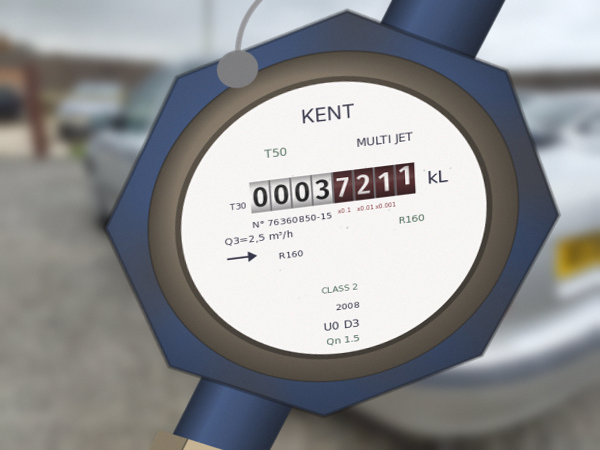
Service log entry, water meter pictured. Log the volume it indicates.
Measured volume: 3.7211 kL
